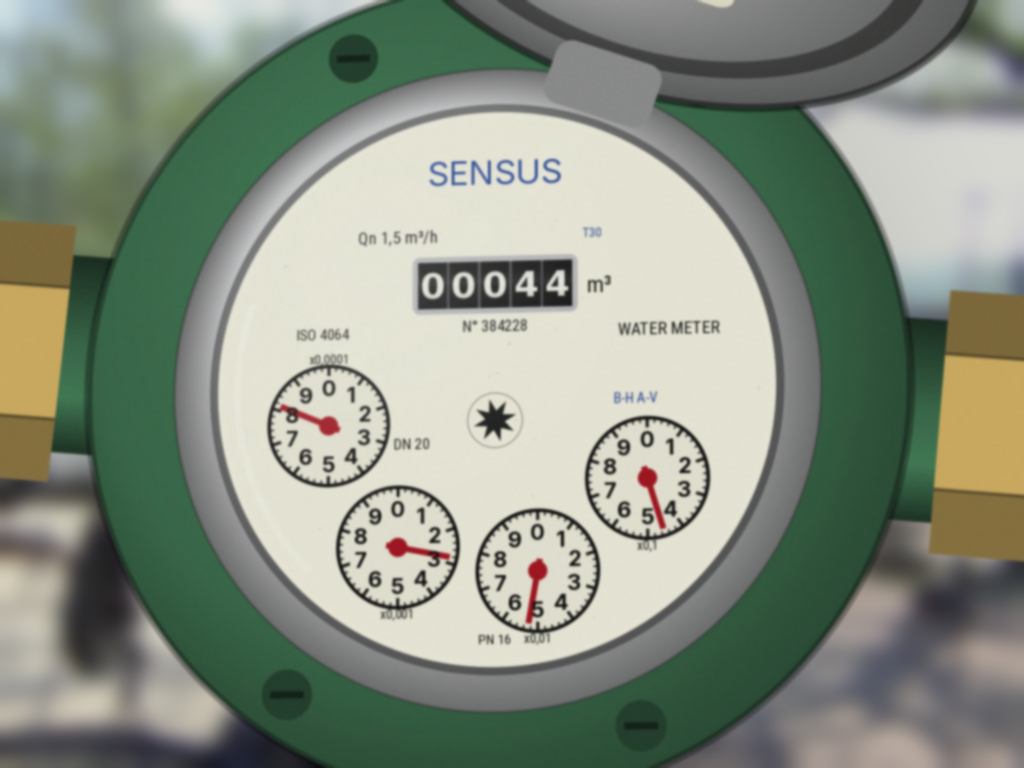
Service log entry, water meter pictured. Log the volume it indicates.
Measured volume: 44.4528 m³
